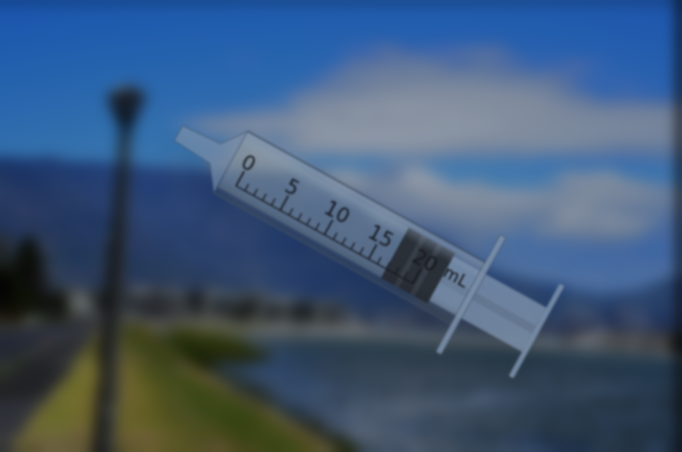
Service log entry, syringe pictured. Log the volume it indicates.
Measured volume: 17 mL
